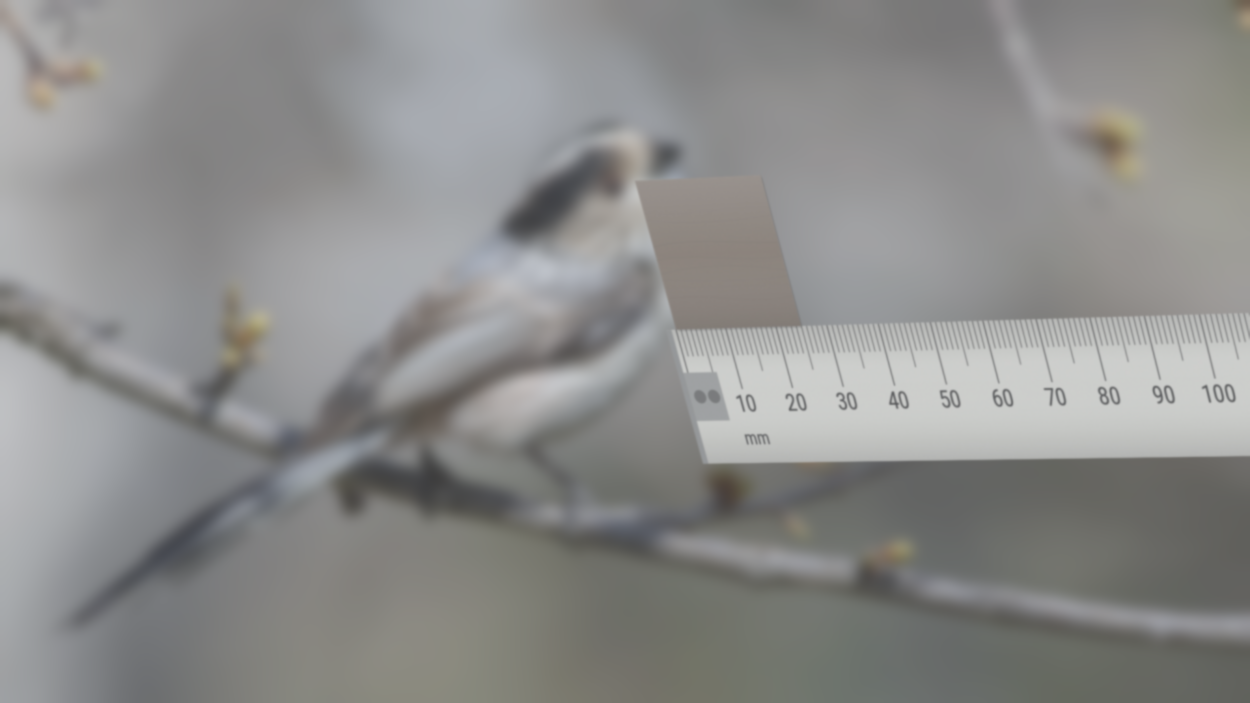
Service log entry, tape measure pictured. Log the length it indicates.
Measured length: 25 mm
